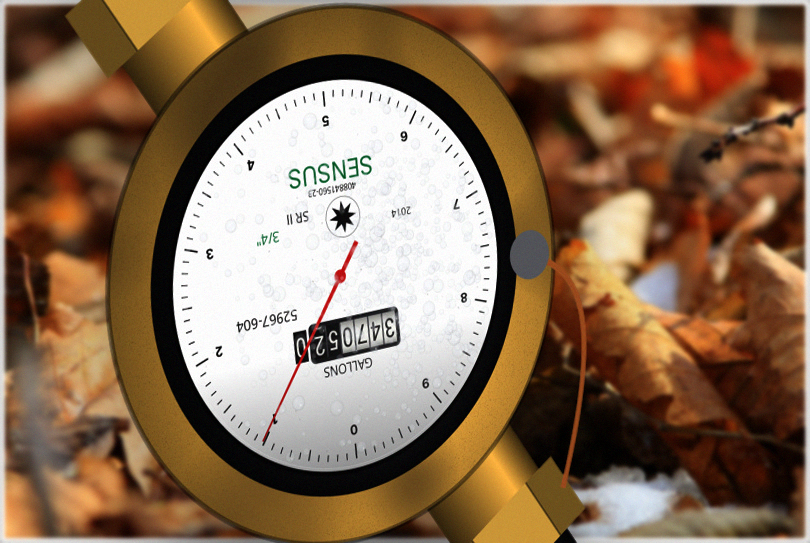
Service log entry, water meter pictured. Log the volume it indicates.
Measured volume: 3470521.0 gal
